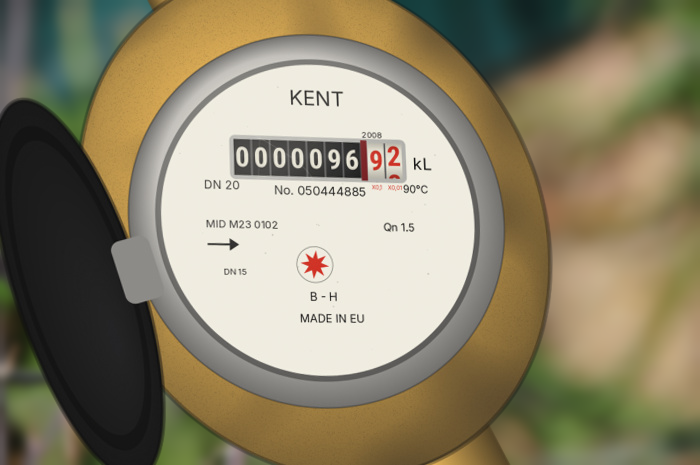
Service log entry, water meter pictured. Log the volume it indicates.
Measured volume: 96.92 kL
